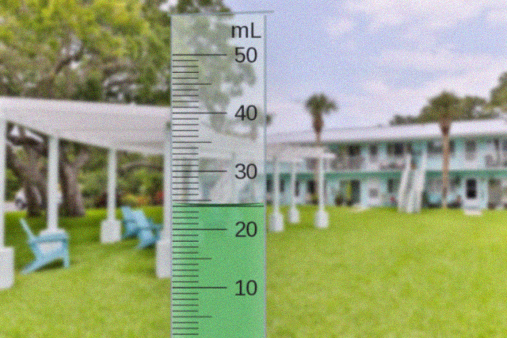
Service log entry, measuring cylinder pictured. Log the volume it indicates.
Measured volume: 24 mL
